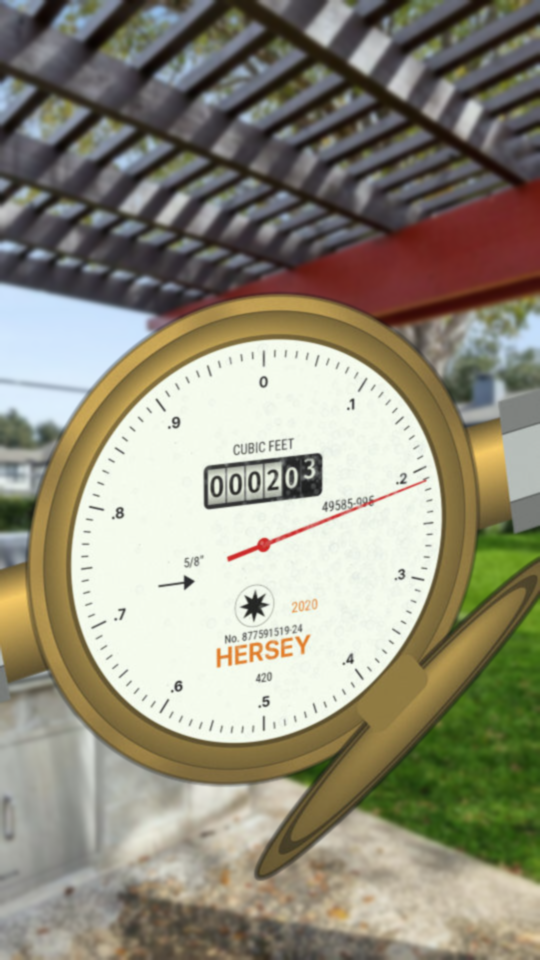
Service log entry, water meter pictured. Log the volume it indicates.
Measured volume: 203.21 ft³
